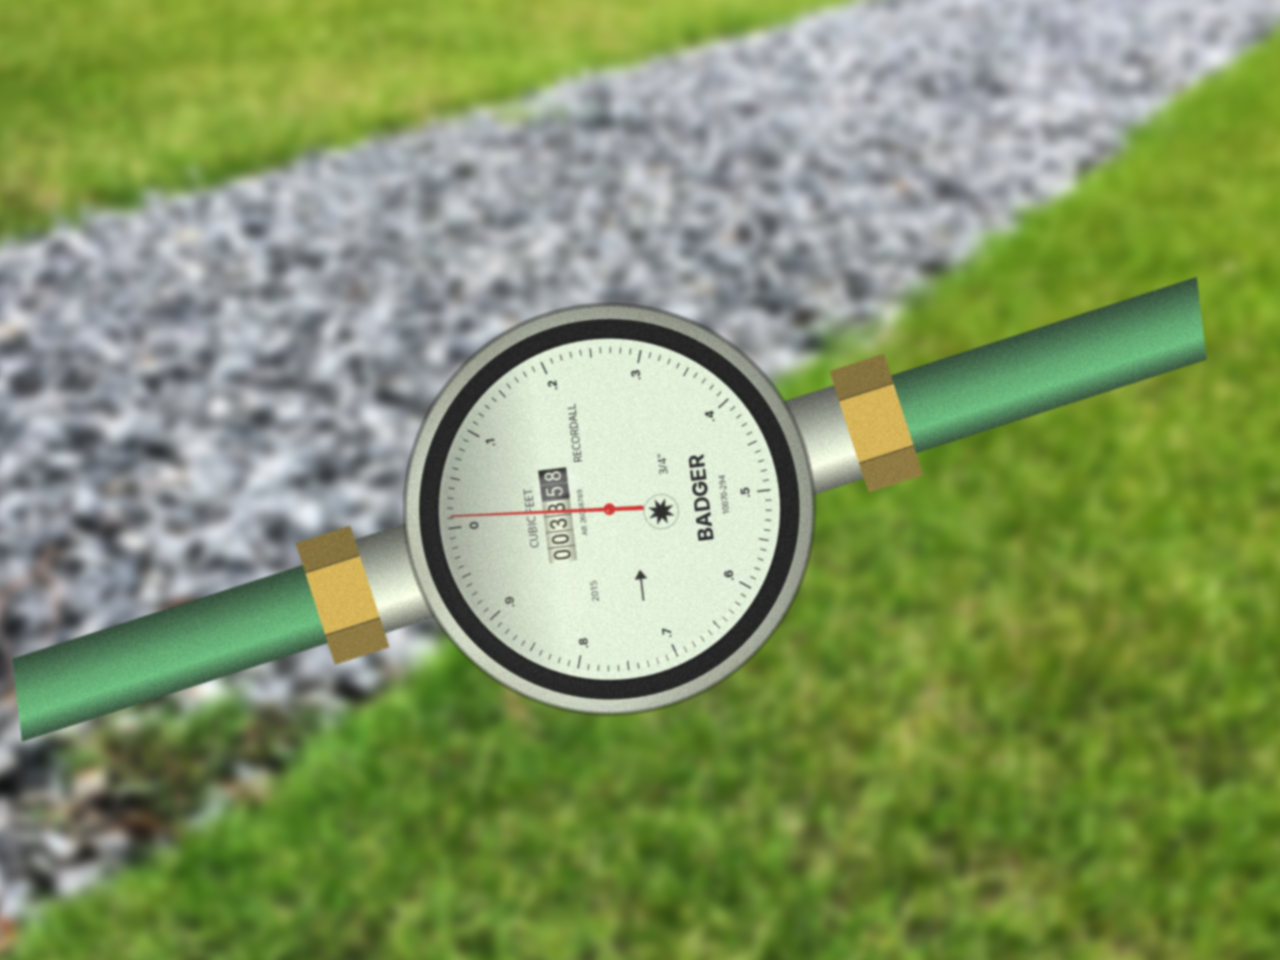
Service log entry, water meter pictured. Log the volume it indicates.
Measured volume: 3358.01 ft³
